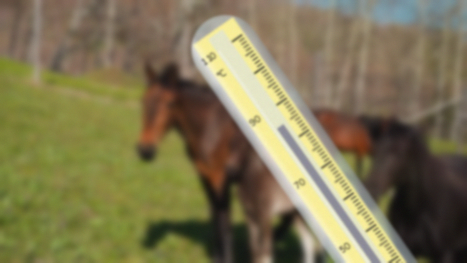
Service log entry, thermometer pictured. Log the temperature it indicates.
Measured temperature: 85 °C
